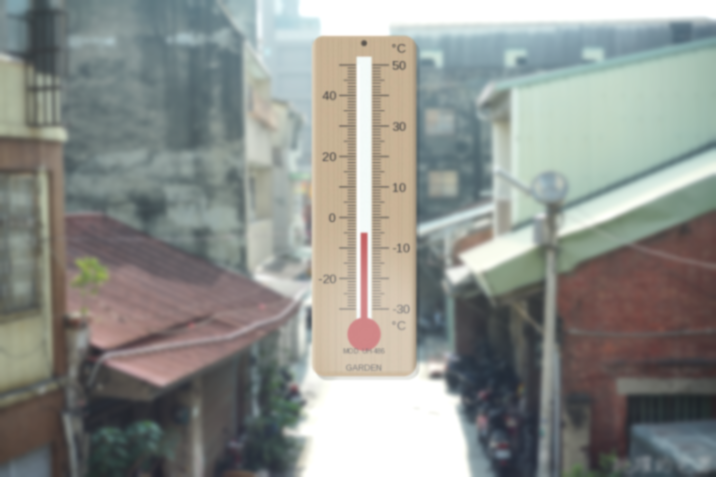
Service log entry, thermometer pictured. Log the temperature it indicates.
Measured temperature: -5 °C
